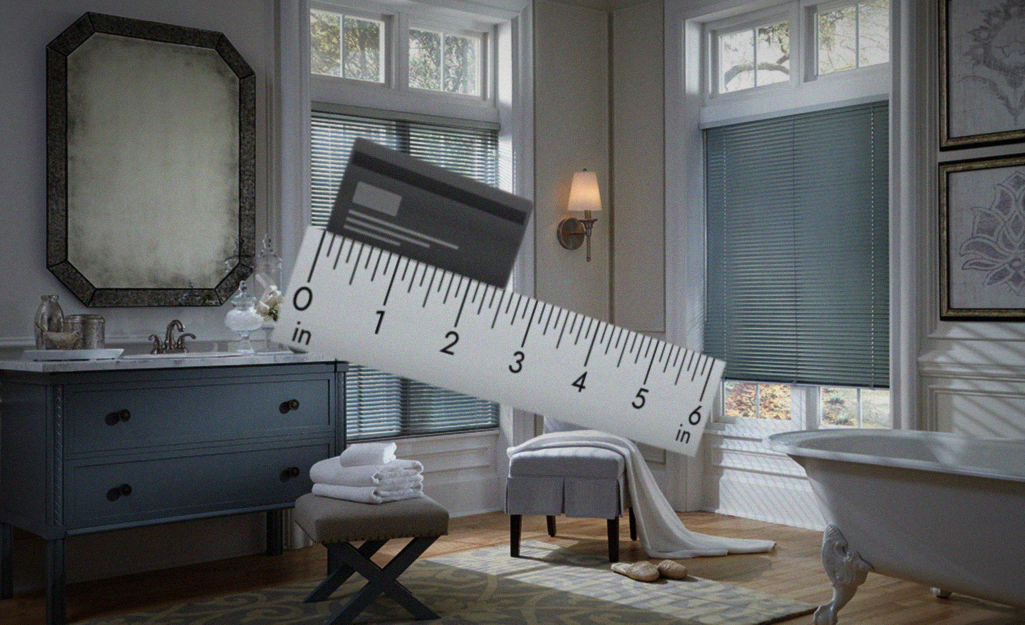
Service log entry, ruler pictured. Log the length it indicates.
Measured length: 2.5 in
